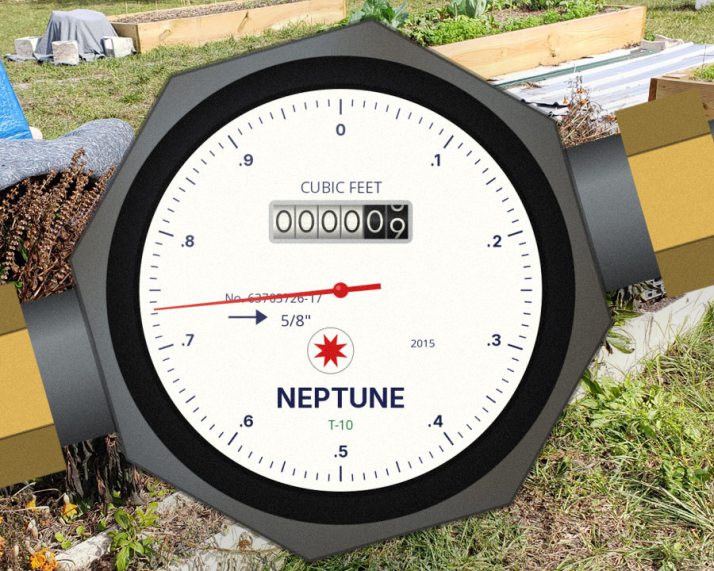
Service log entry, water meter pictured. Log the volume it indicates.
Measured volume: 8.73 ft³
